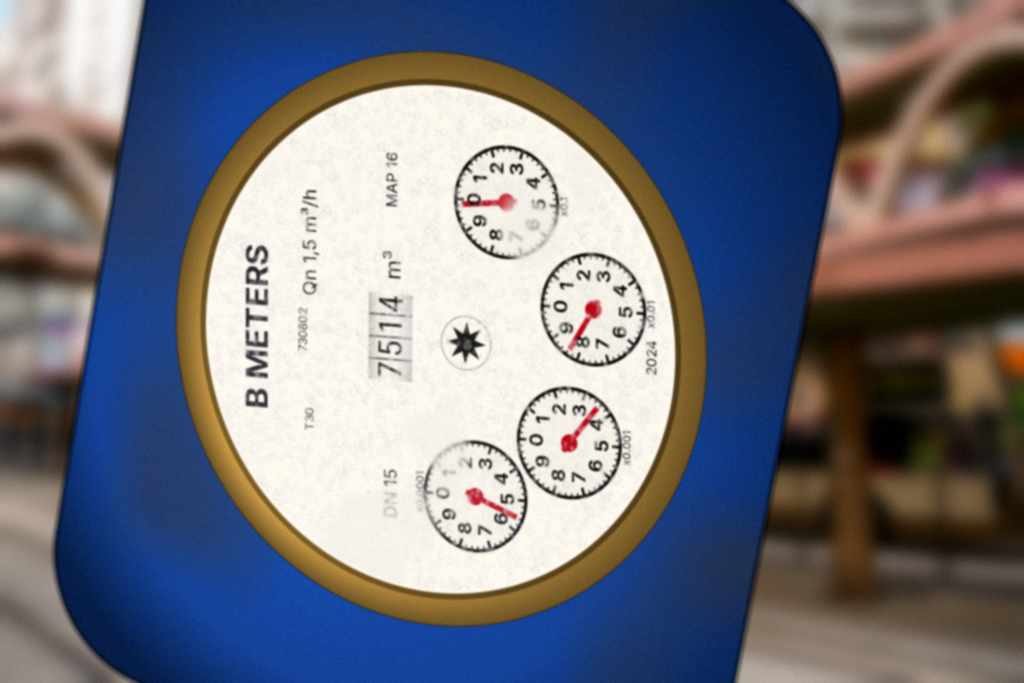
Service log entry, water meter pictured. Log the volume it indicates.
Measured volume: 7513.9835 m³
